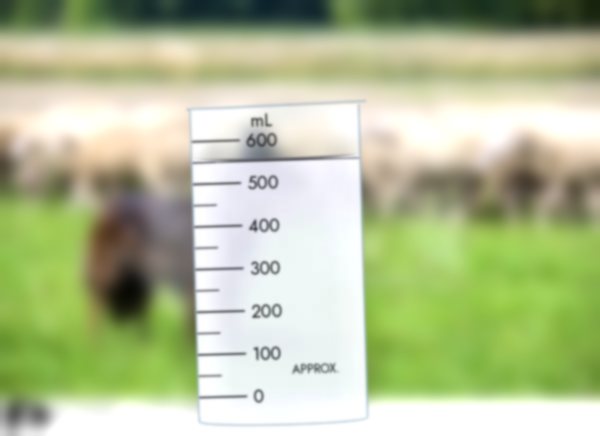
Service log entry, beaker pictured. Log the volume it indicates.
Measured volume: 550 mL
